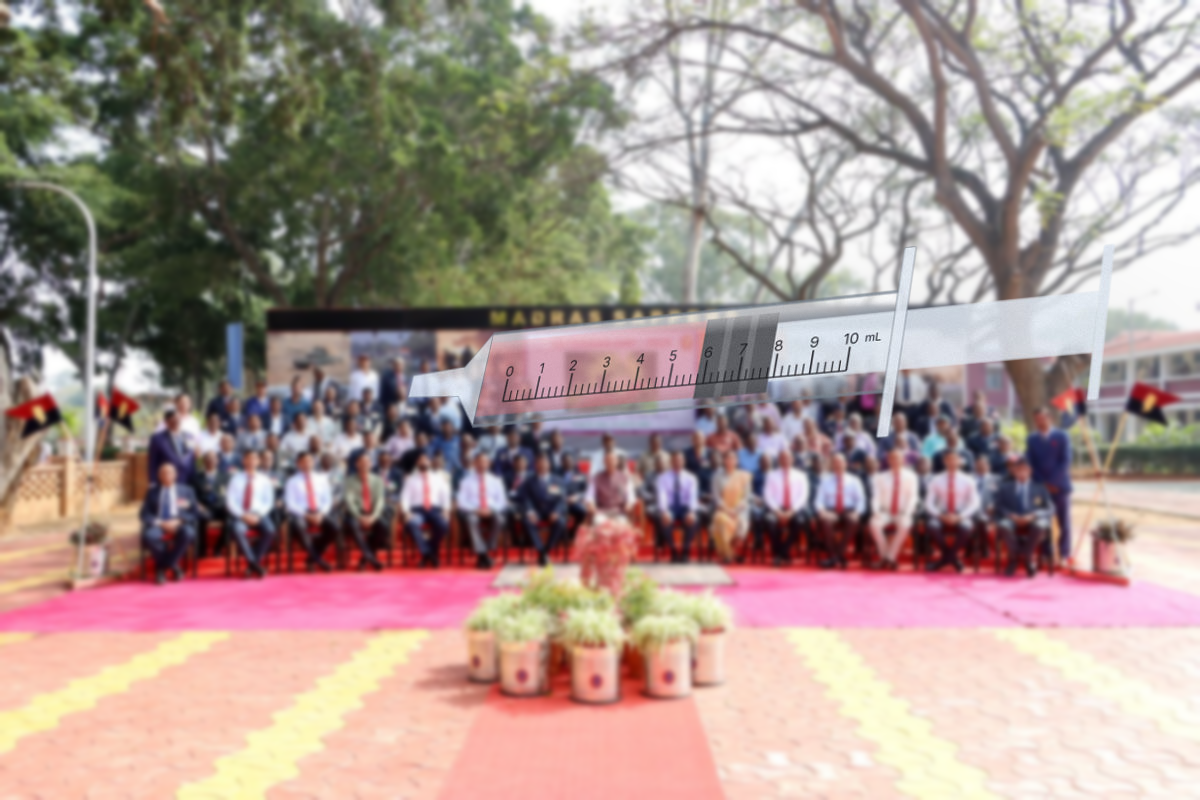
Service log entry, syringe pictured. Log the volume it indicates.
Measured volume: 5.8 mL
